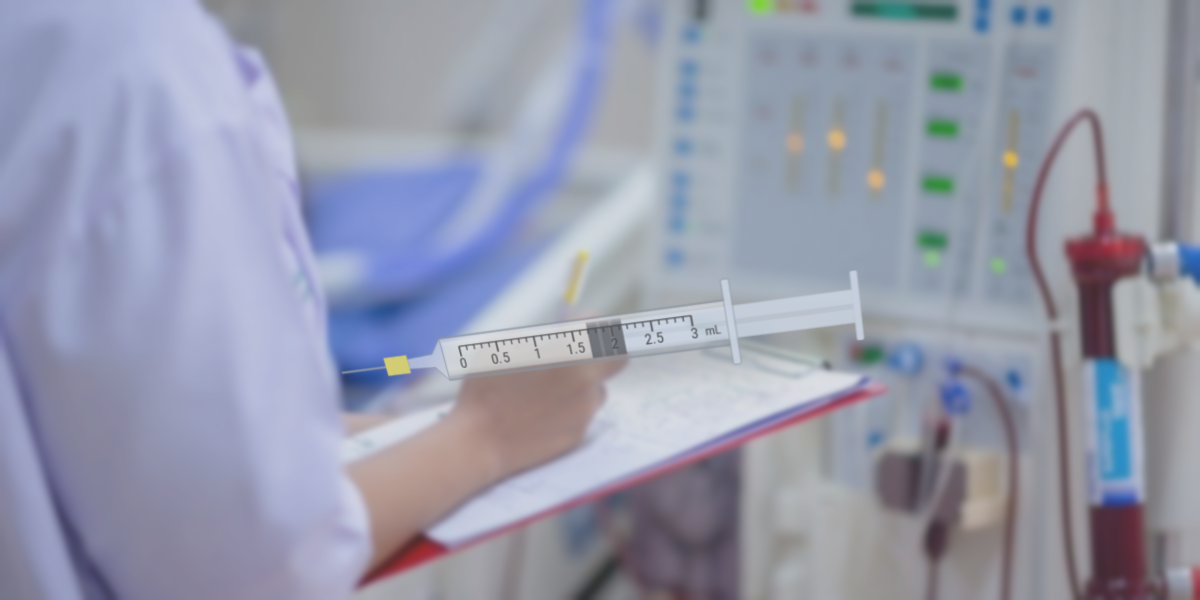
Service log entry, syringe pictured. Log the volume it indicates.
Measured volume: 1.7 mL
